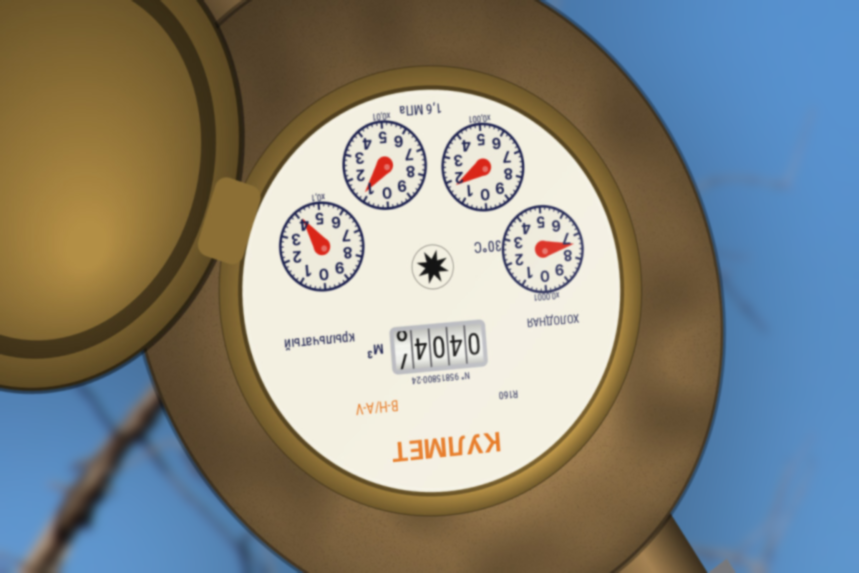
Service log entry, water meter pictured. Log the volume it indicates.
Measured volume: 4047.4117 m³
